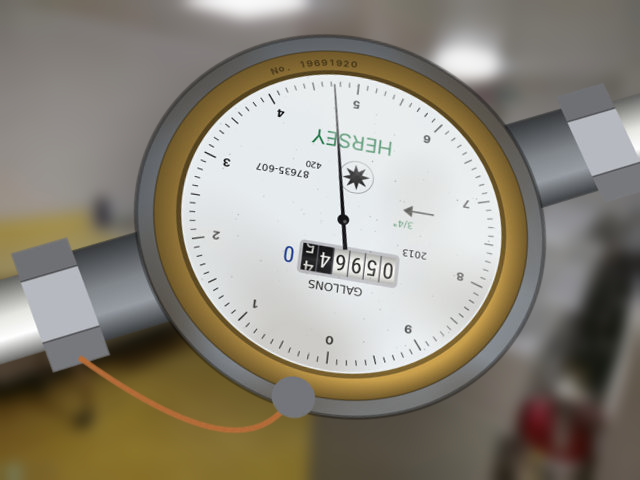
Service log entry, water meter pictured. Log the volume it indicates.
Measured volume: 596444.7 gal
